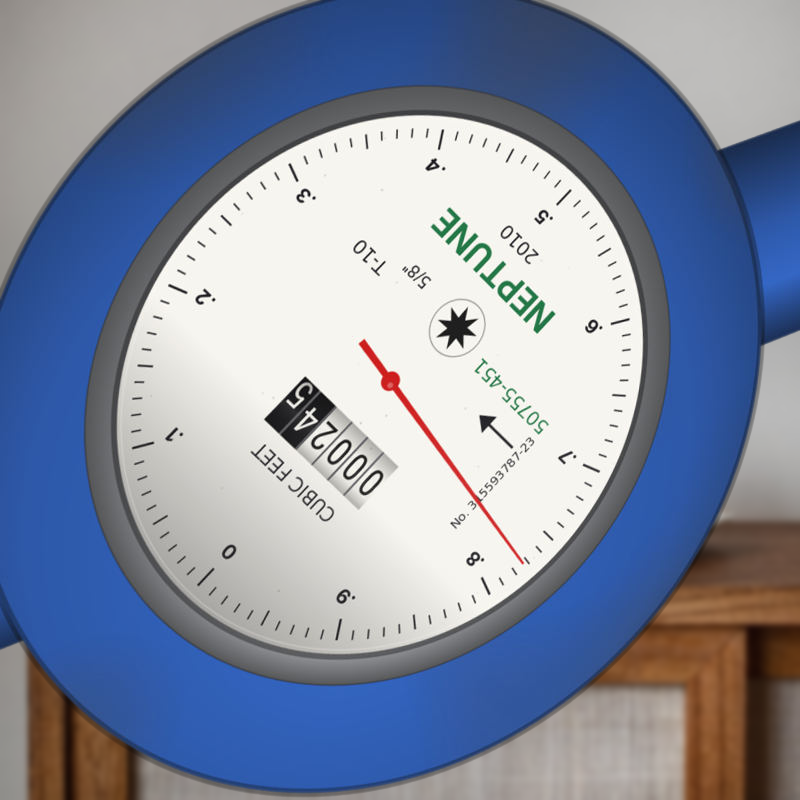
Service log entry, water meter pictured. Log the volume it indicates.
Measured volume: 244.77 ft³
